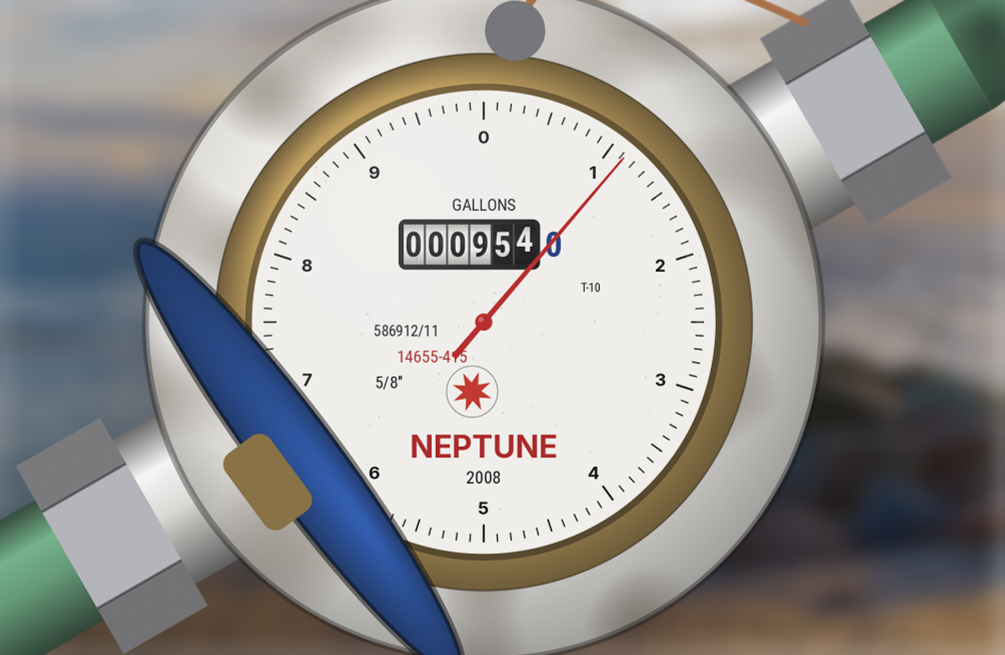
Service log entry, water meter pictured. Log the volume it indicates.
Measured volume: 9541.1 gal
